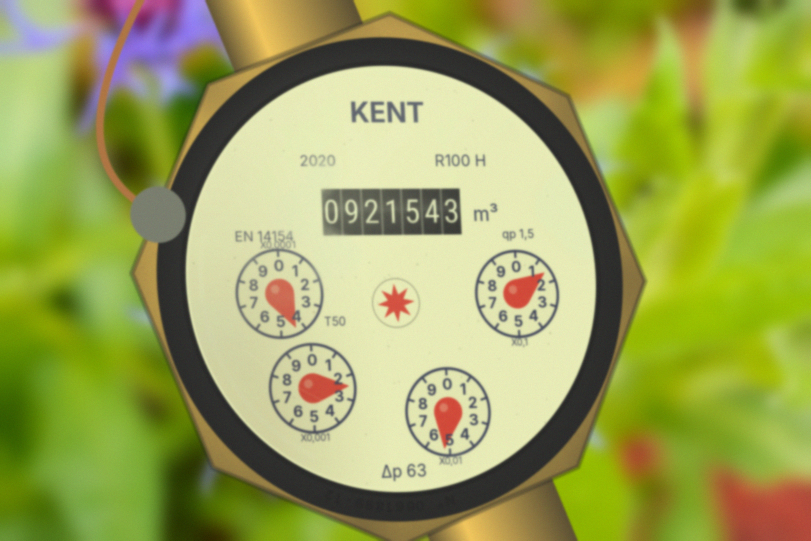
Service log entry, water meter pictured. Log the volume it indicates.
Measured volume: 921543.1524 m³
